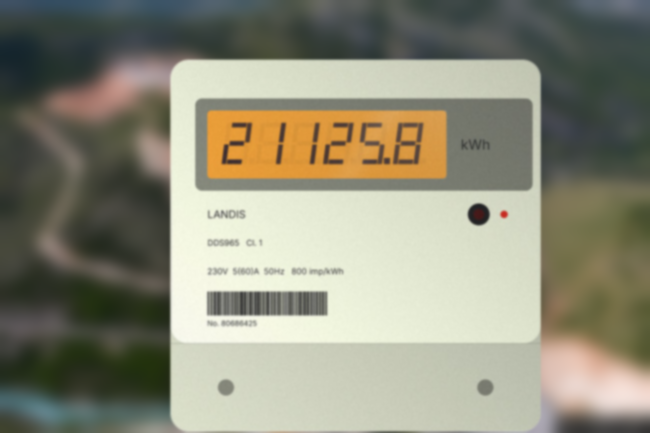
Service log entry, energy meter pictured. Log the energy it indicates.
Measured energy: 21125.8 kWh
